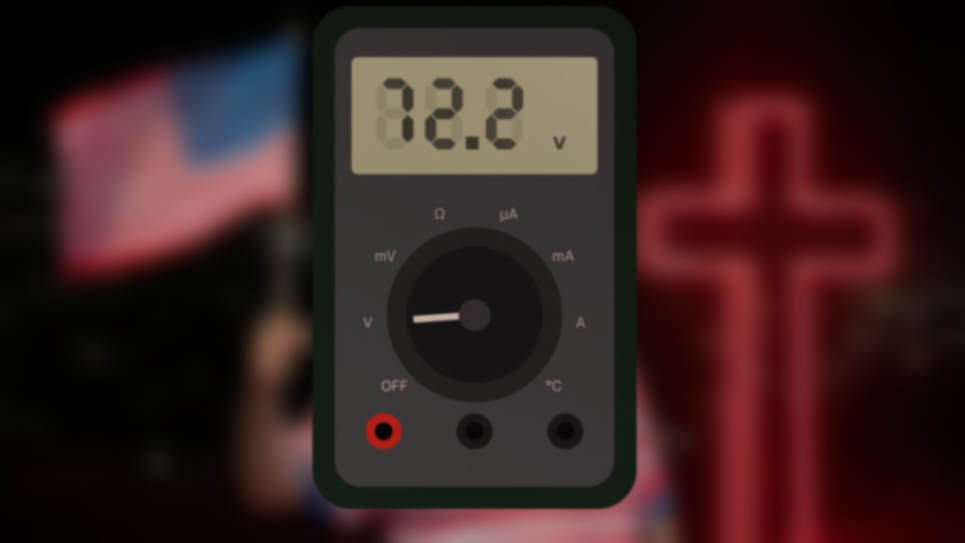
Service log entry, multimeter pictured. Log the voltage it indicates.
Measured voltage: 72.2 V
